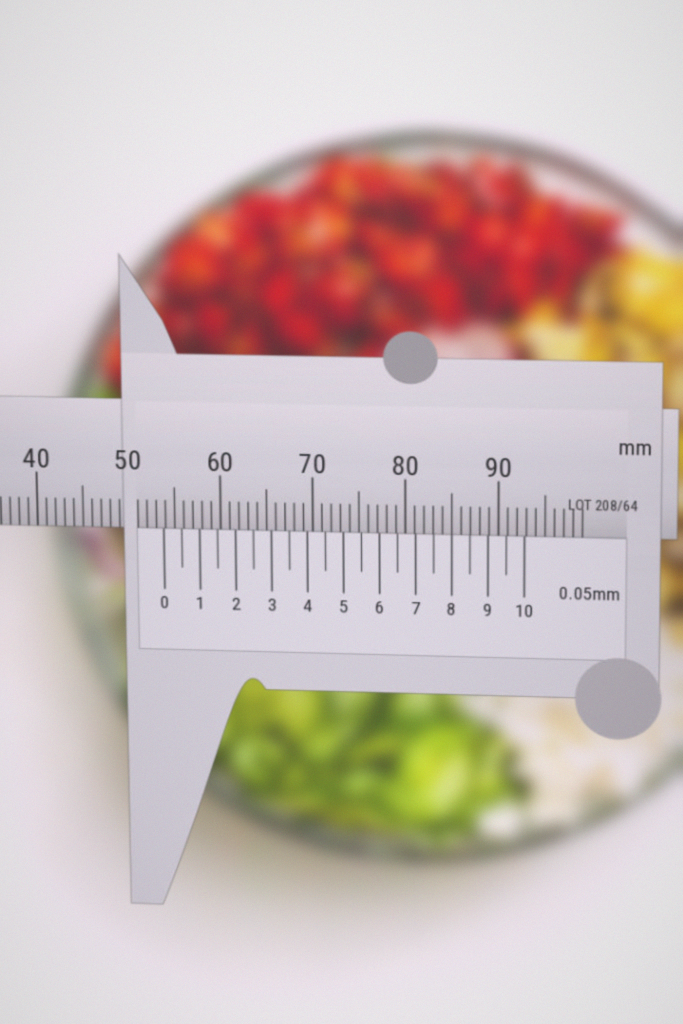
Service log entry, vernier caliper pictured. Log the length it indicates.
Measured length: 53.8 mm
